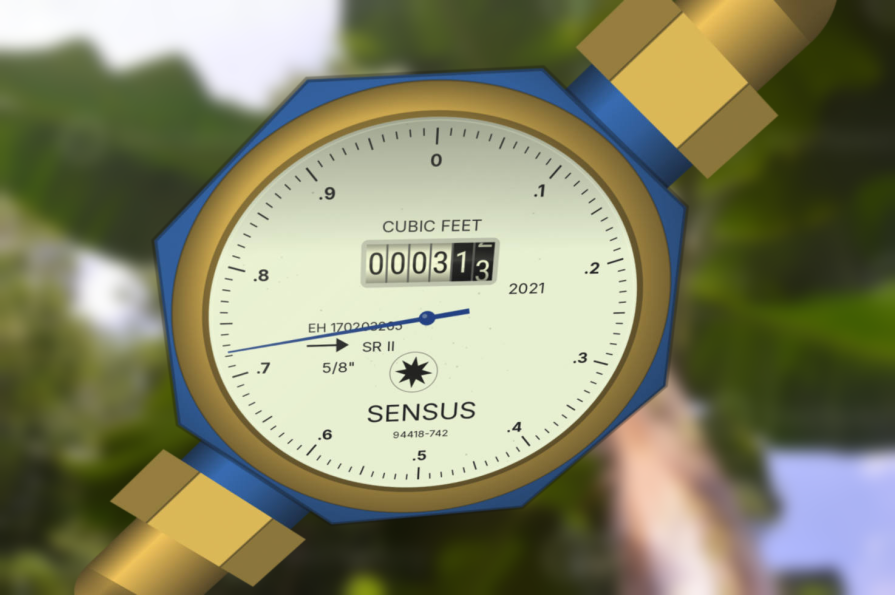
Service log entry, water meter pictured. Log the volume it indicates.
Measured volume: 312.72 ft³
